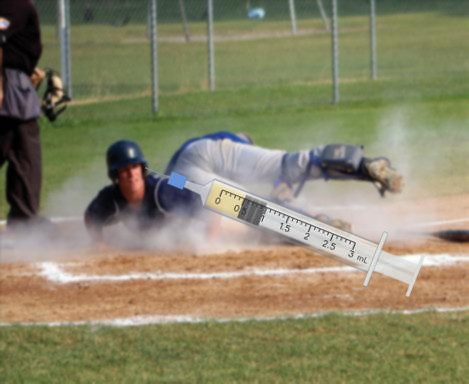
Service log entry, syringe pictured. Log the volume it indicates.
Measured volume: 0.5 mL
